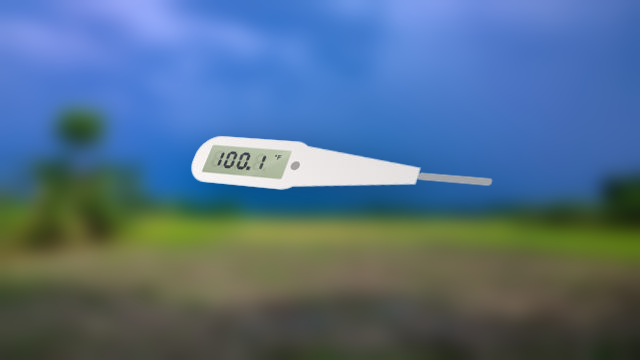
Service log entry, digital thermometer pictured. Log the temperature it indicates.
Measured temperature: 100.1 °F
